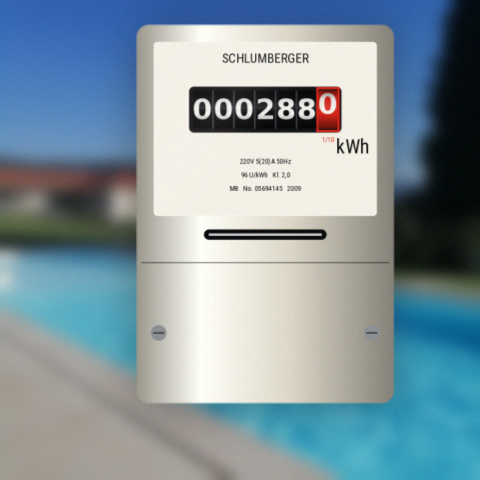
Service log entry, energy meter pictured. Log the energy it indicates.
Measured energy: 288.0 kWh
